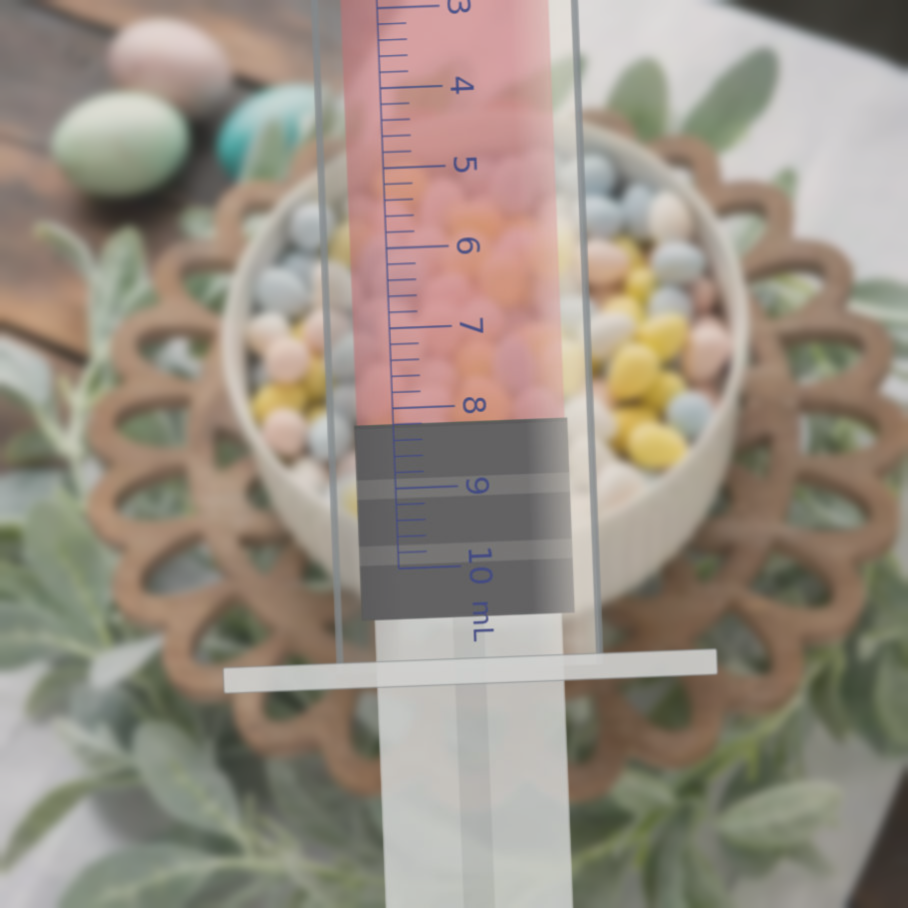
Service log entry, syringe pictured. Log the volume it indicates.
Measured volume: 8.2 mL
